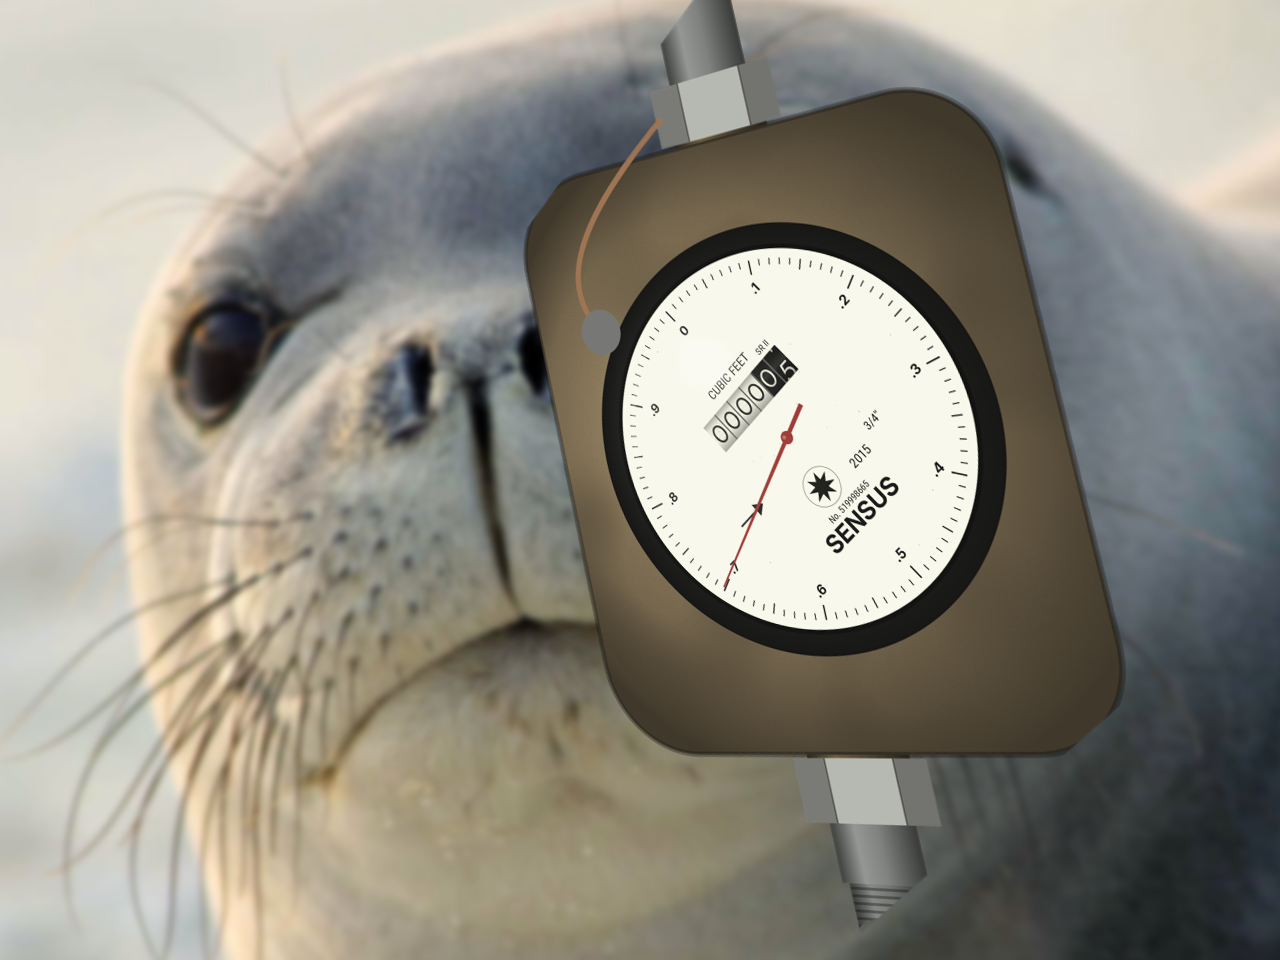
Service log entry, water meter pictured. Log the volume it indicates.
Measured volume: 4.70 ft³
